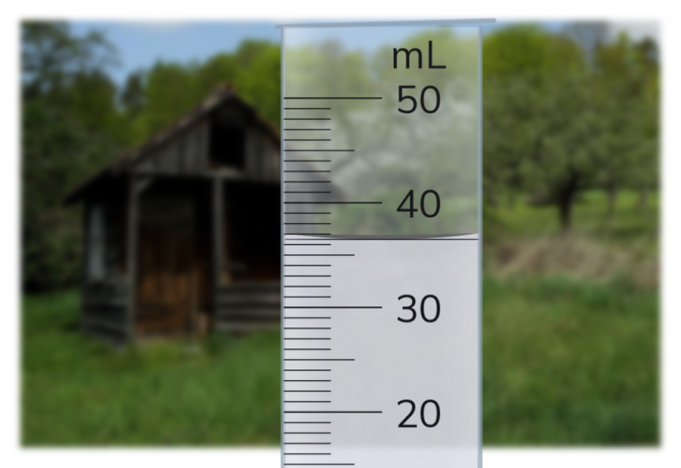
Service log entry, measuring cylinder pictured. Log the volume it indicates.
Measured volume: 36.5 mL
